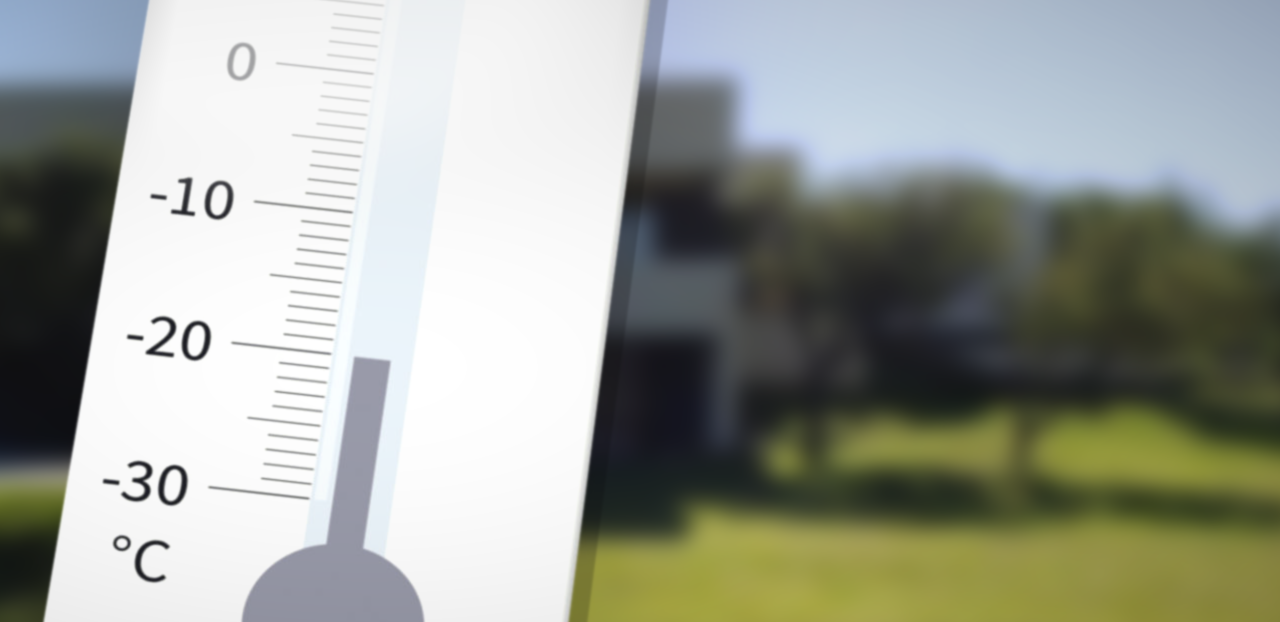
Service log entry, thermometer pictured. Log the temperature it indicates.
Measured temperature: -20 °C
